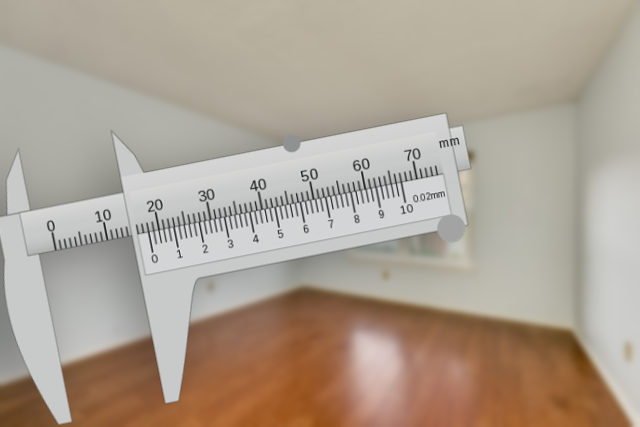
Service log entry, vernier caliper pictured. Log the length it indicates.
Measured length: 18.0 mm
